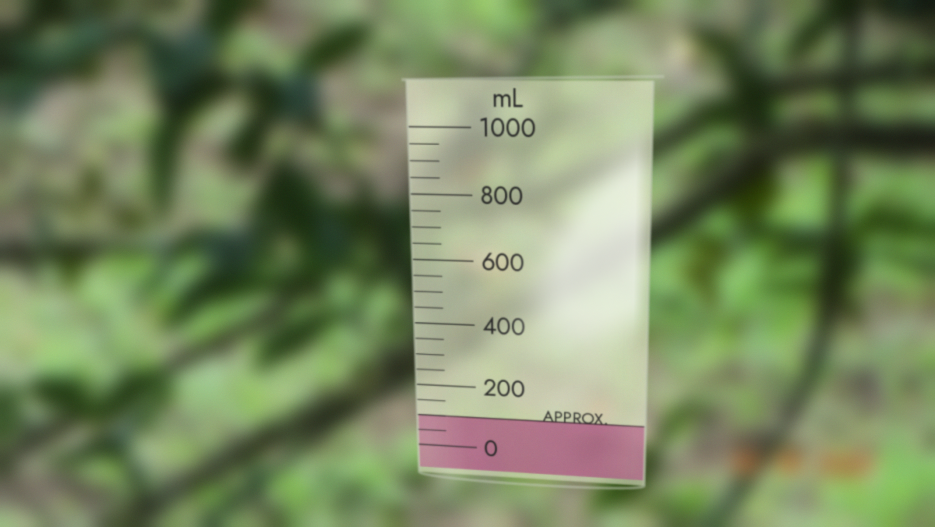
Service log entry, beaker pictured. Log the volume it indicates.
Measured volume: 100 mL
